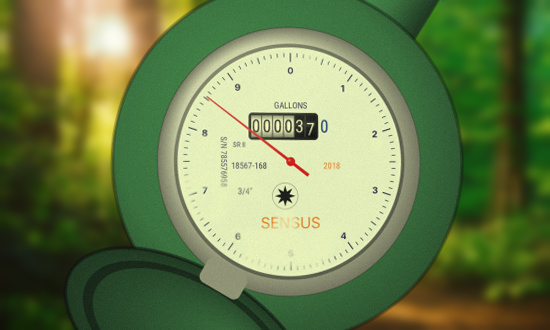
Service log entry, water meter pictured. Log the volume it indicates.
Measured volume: 368.5 gal
